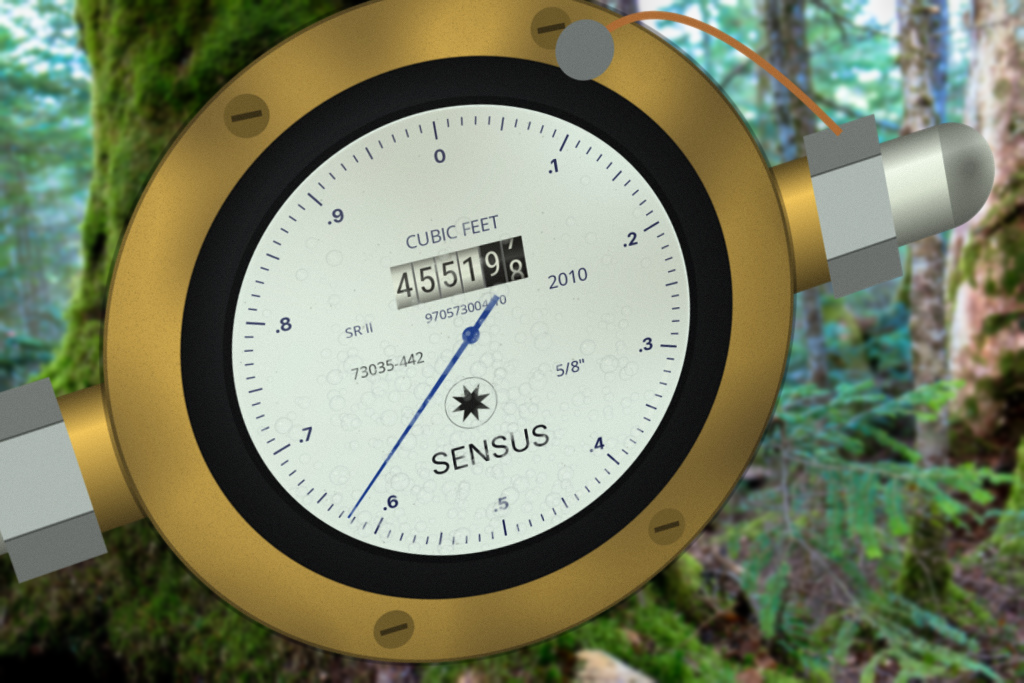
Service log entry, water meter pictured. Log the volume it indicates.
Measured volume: 455197.62 ft³
